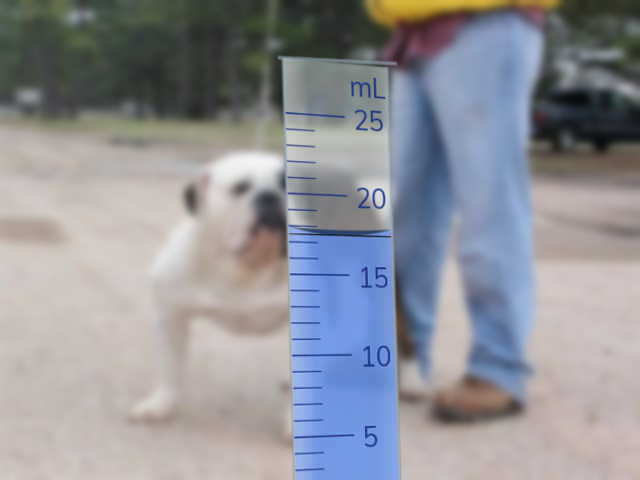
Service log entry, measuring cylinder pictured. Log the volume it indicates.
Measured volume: 17.5 mL
